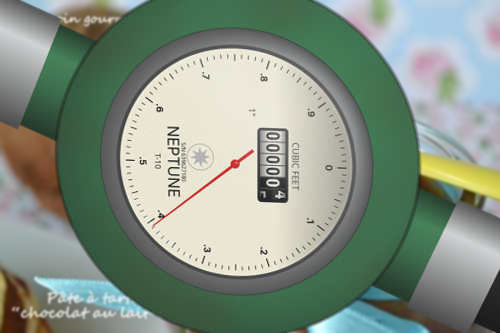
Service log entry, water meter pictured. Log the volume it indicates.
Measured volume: 4.39 ft³
